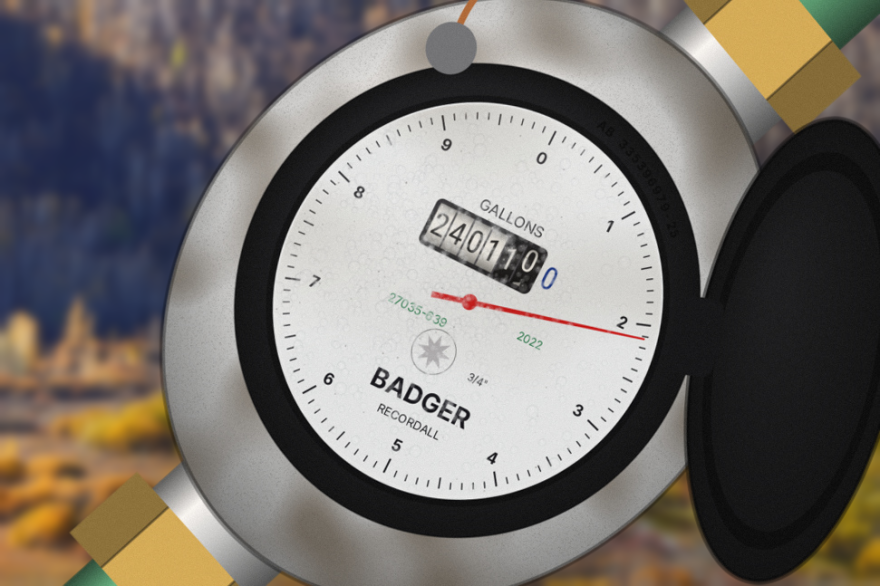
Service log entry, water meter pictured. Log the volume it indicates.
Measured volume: 2401102.1 gal
